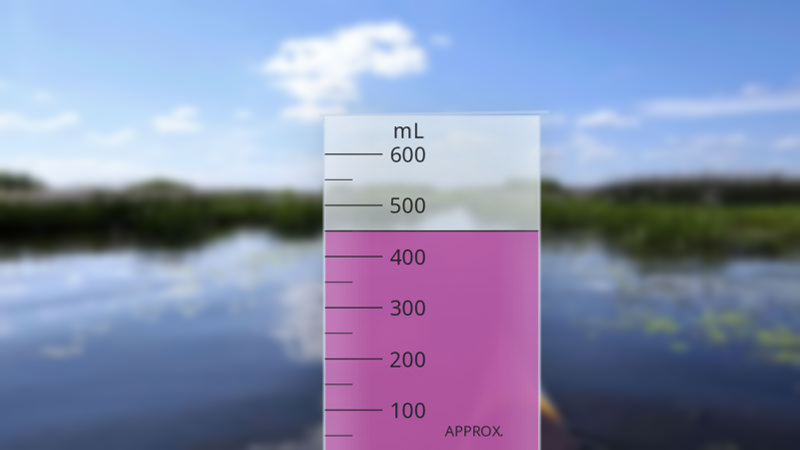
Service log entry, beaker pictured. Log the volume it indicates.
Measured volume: 450 mL
